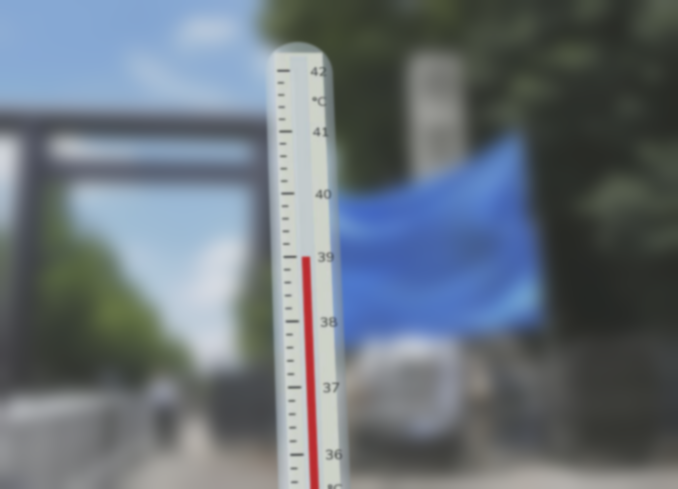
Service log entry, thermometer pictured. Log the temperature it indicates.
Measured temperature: 39 °C
